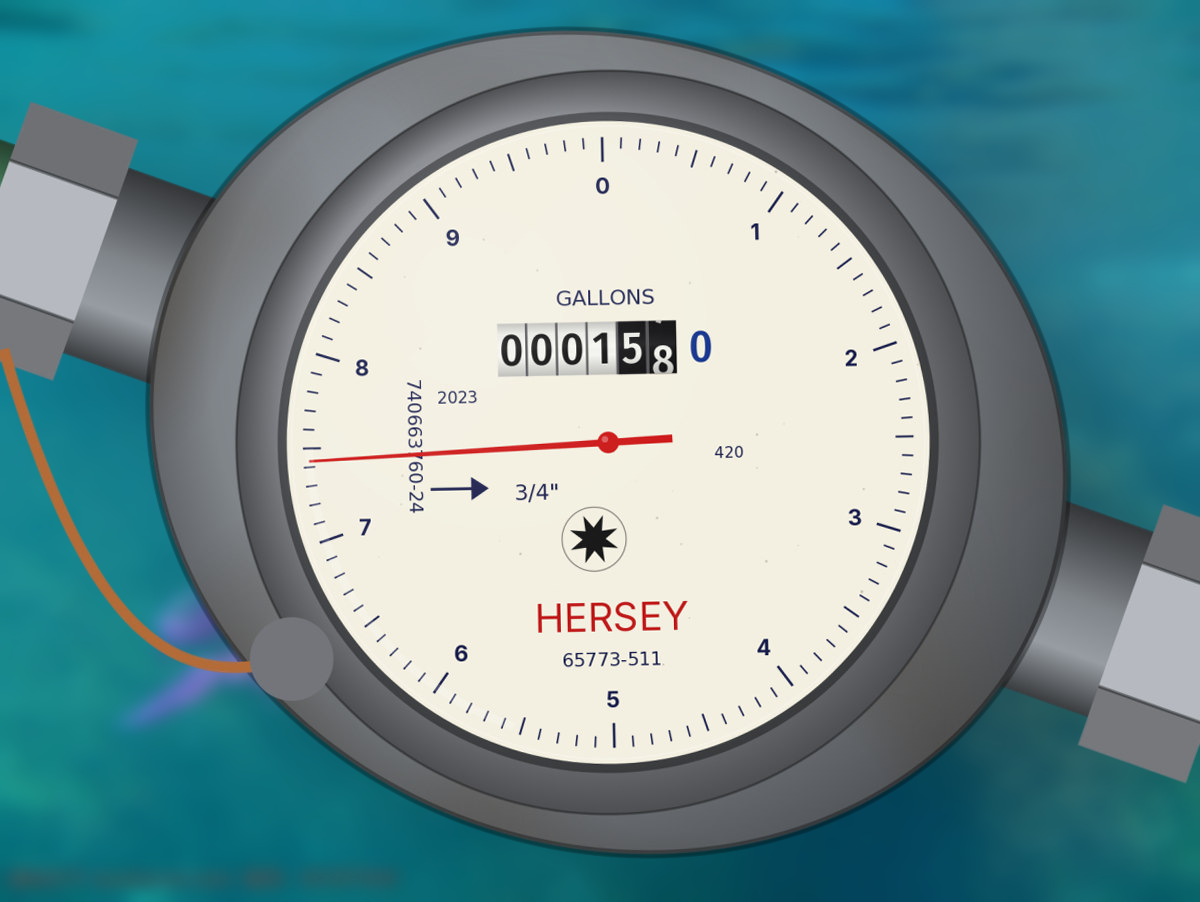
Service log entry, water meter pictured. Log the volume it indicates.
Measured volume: 1577.4 gal
